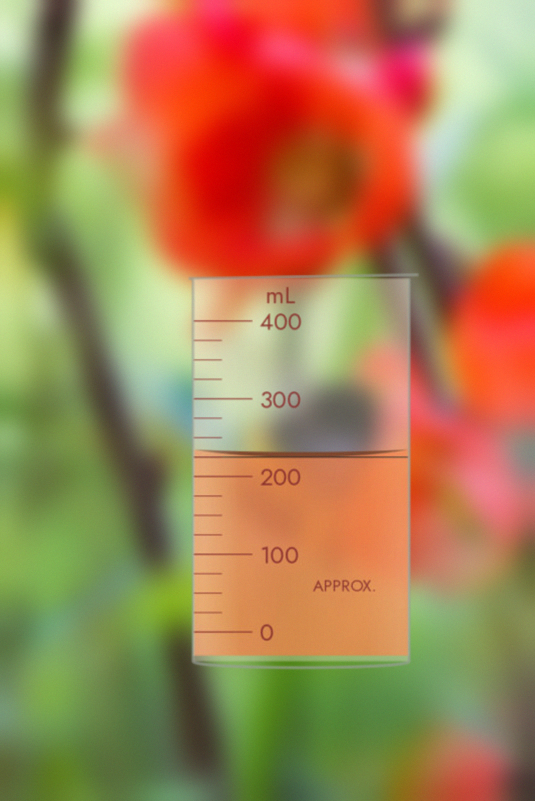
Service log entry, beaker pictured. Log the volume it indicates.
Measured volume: 225 mL
